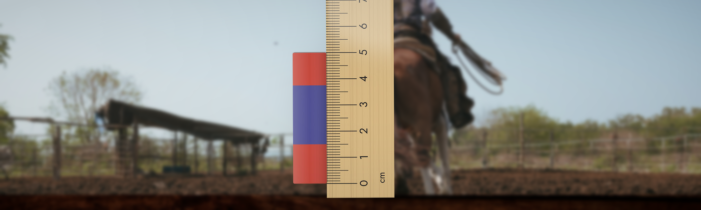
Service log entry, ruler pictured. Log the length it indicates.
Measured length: 5 cm
